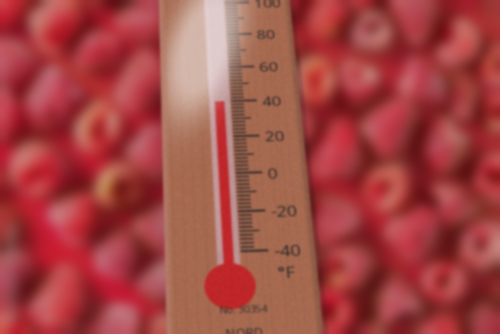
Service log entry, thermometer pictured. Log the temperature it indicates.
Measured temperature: 40 °F
